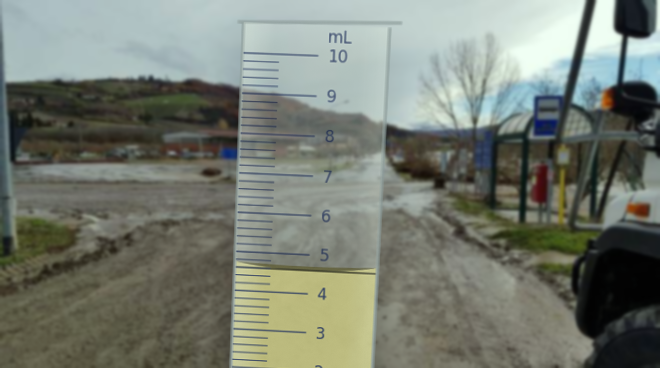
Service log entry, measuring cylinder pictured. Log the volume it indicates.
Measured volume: 4.6 mL
